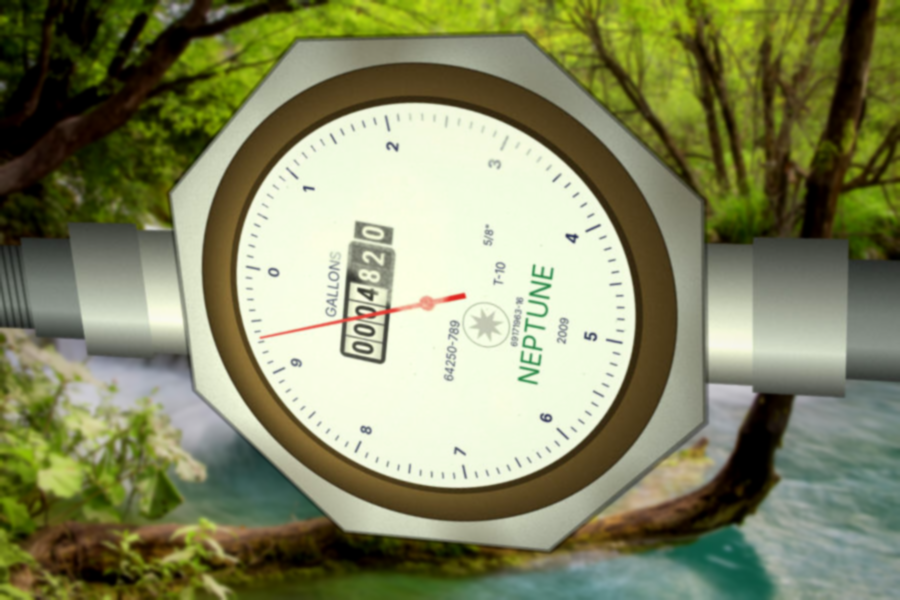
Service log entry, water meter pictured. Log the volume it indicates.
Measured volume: 4819.3 gal
